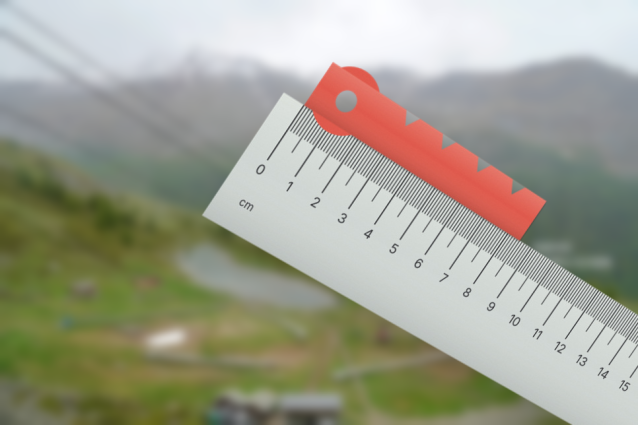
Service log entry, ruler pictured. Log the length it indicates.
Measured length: 8.5 cm
